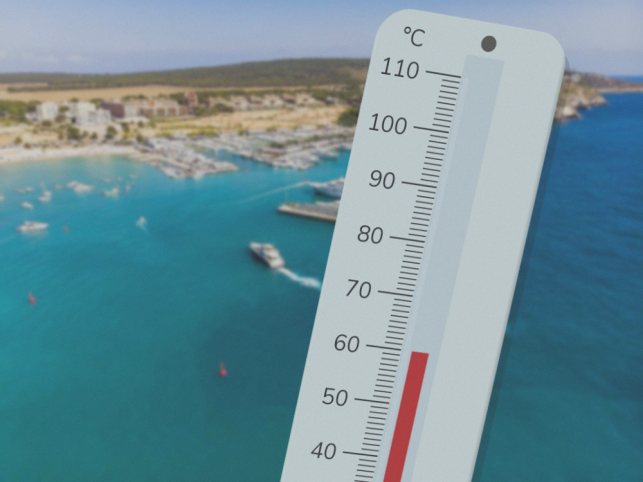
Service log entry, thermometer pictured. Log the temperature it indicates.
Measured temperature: 60 °C
